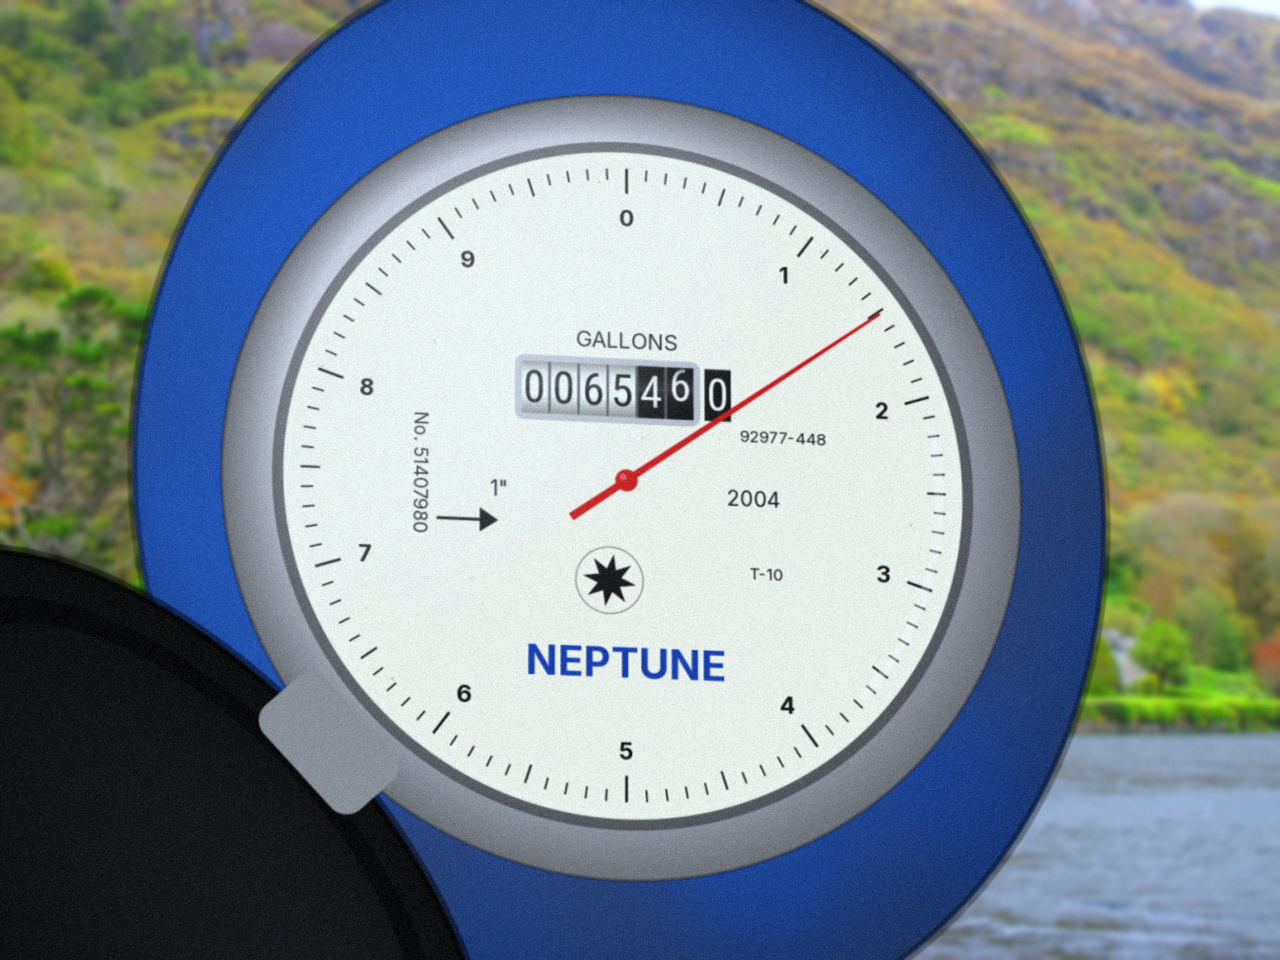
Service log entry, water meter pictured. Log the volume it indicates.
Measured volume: 65461.5 gal
